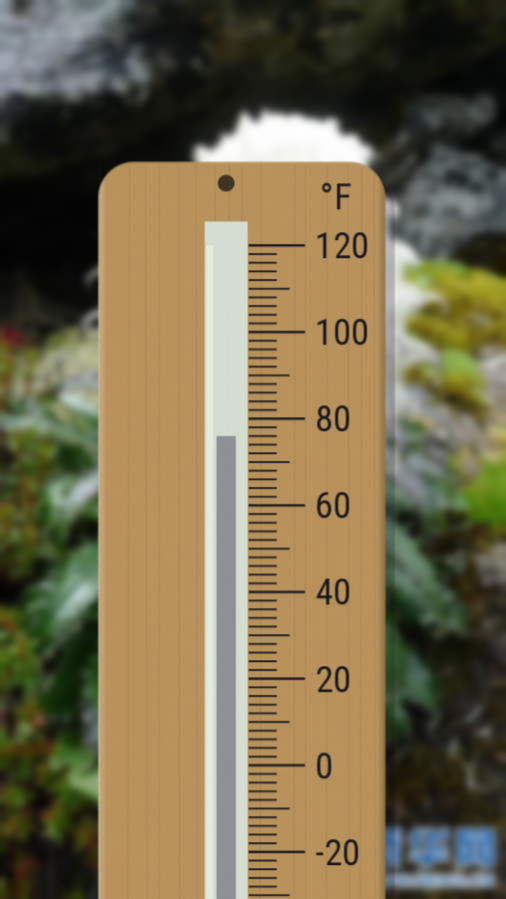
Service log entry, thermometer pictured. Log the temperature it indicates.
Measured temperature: 76 °F
